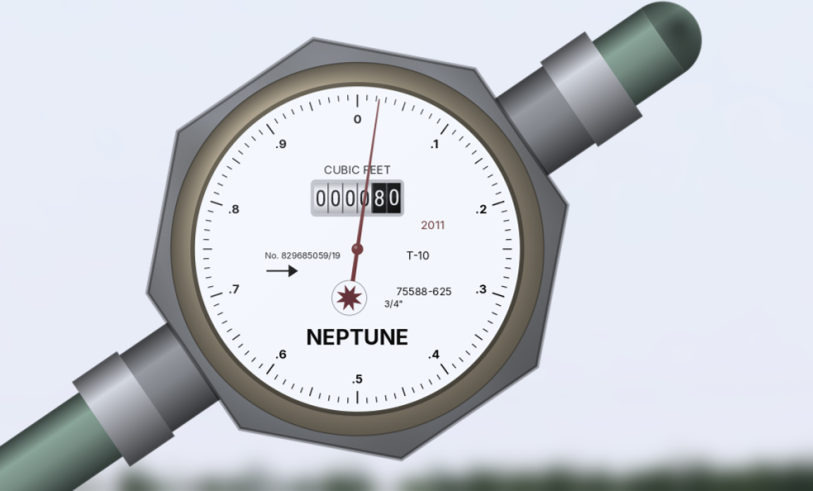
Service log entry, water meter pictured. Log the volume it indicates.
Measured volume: 80.02 ft³
